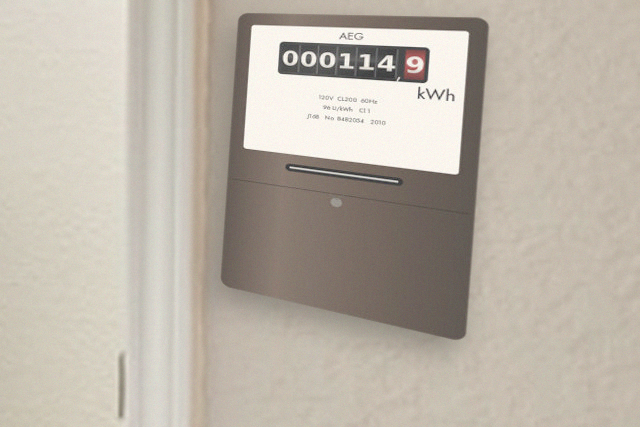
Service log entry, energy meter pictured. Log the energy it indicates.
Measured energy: 114.9 kWh
